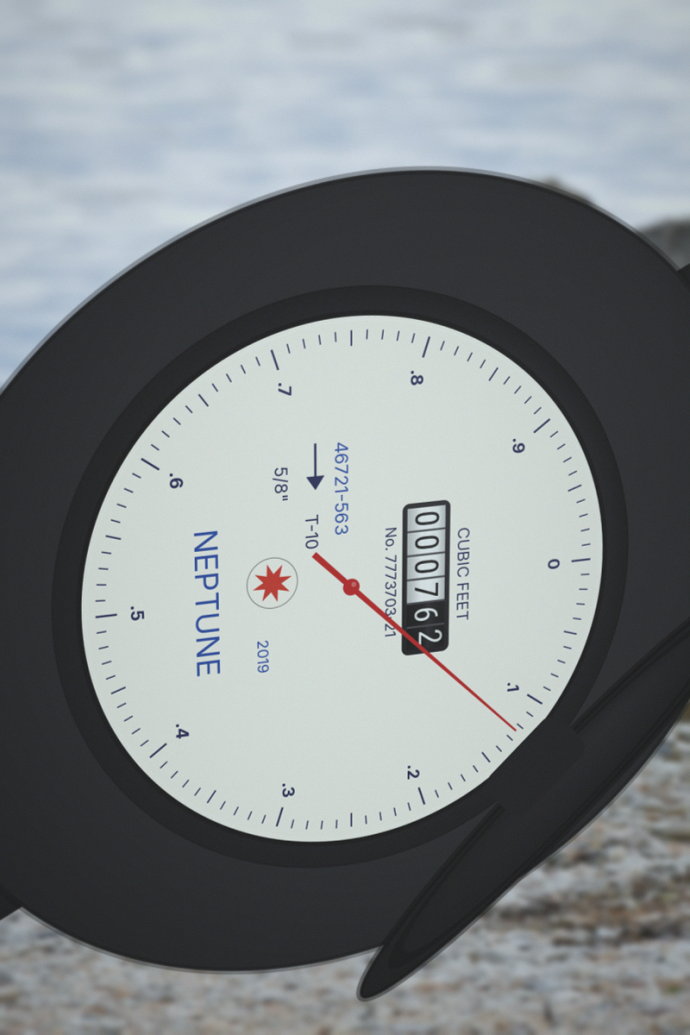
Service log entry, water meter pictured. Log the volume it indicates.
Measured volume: 762.12 ft³
